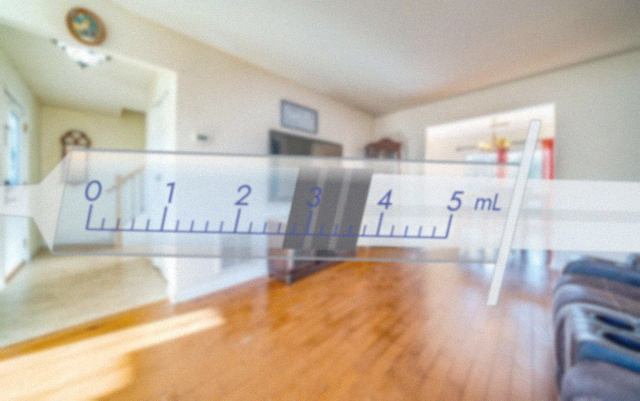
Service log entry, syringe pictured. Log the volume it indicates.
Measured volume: 2.7 mL
